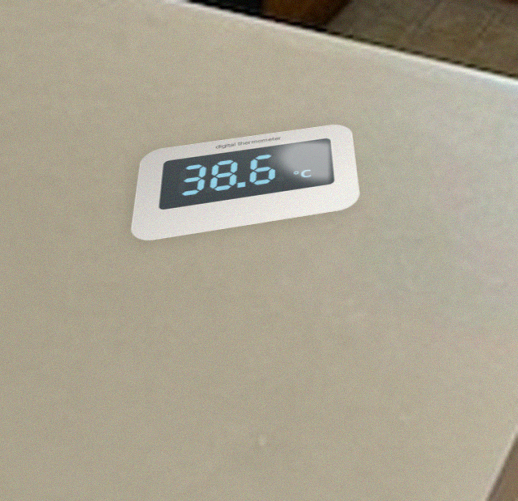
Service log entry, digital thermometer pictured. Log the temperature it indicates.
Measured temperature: 38.6 °C
